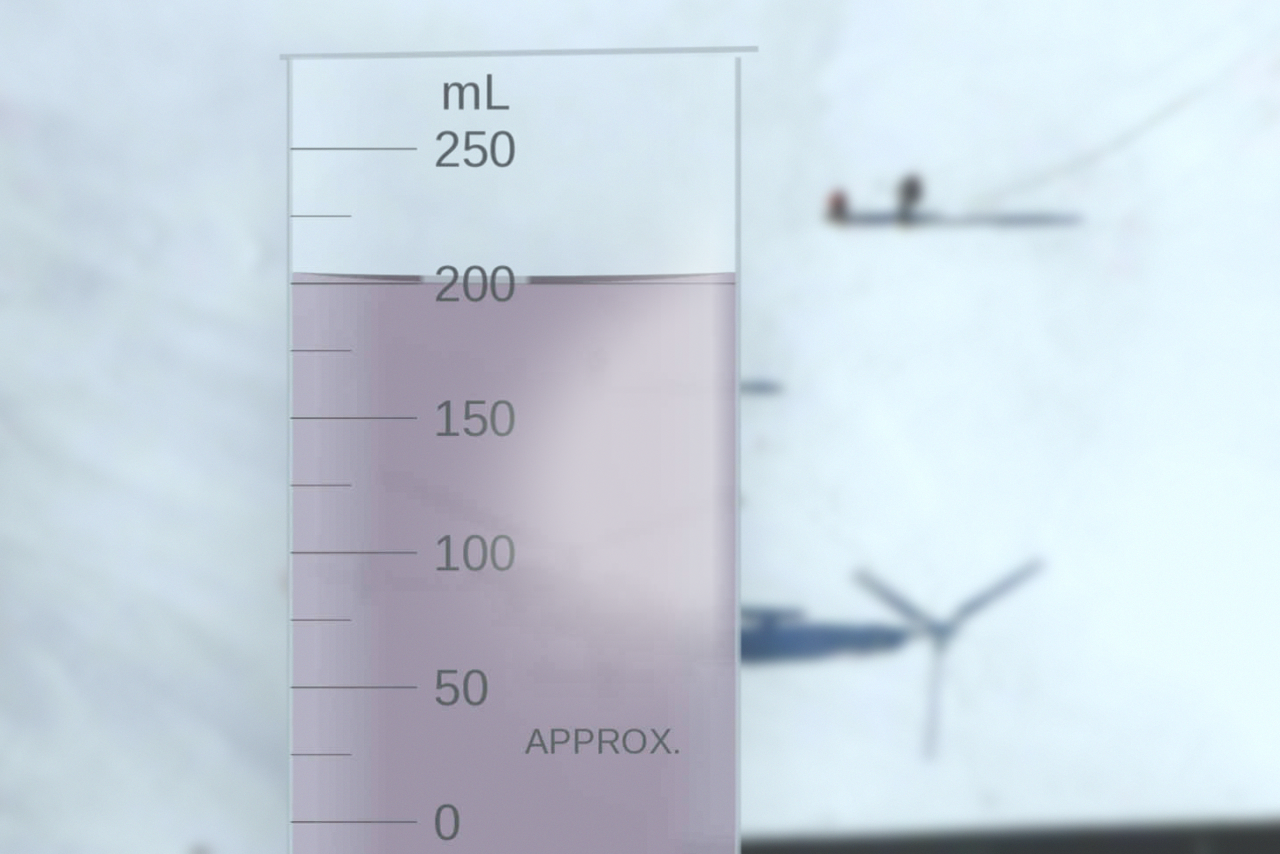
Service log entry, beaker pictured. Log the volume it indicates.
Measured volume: 200 mL
